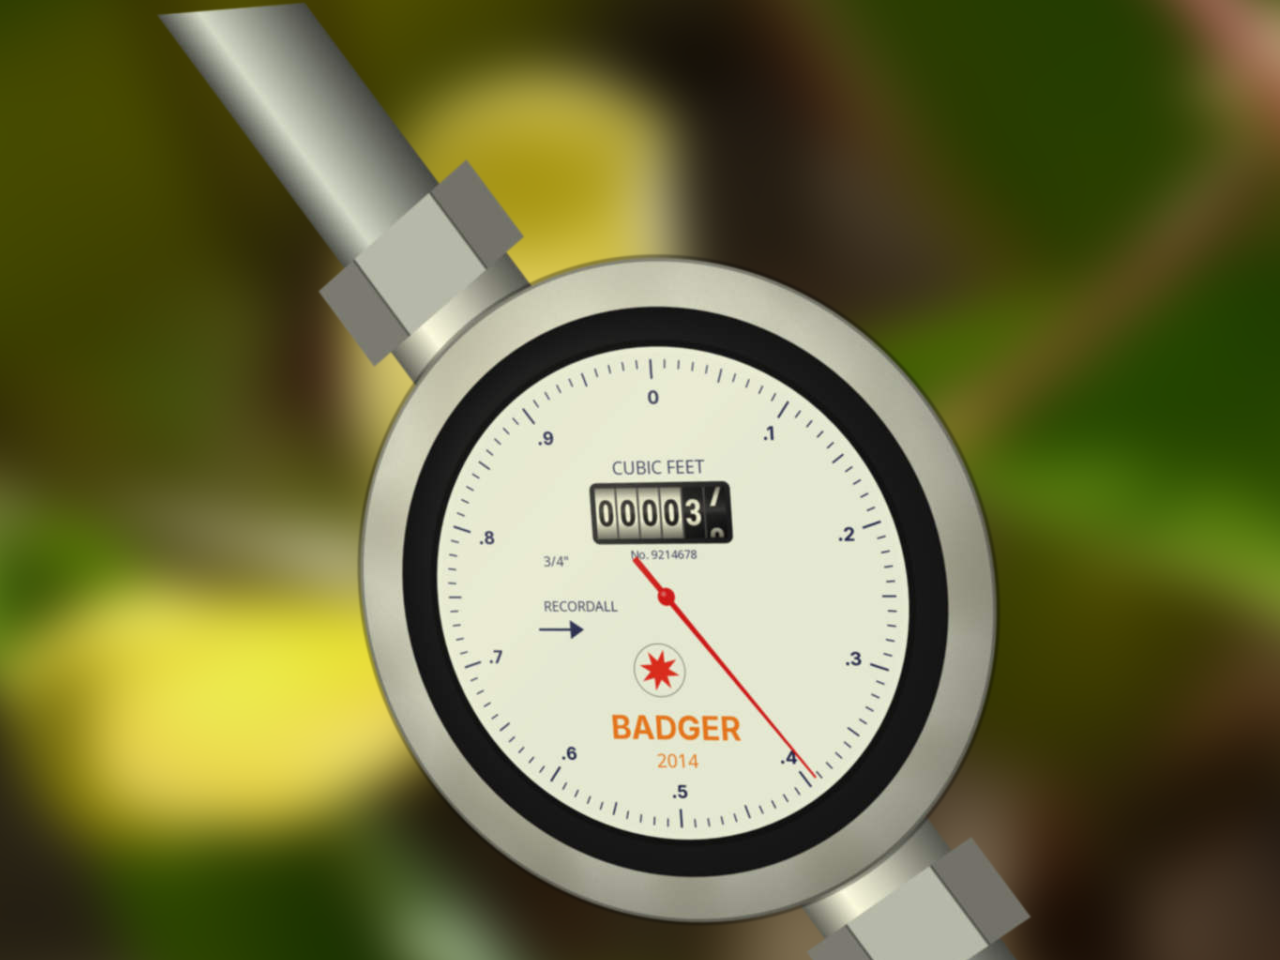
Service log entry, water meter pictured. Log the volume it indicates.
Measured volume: 37.39 ft³
